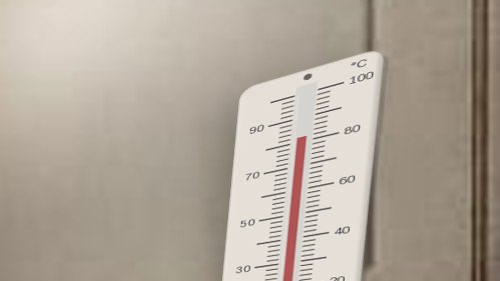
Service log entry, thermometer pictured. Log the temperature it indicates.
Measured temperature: 82 °C
